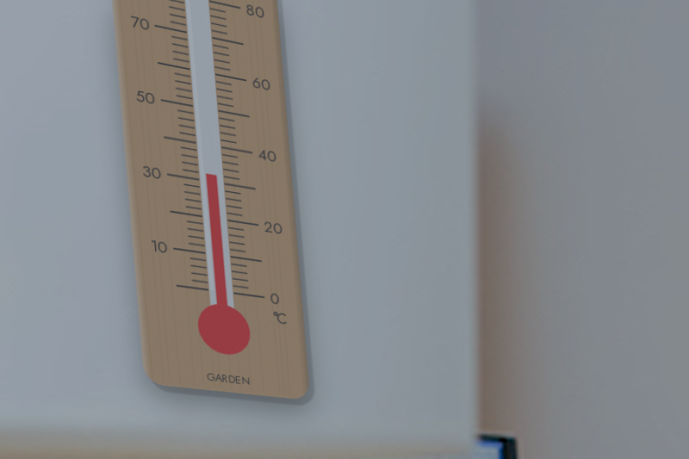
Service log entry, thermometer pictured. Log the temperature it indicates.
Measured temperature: 32 °C
